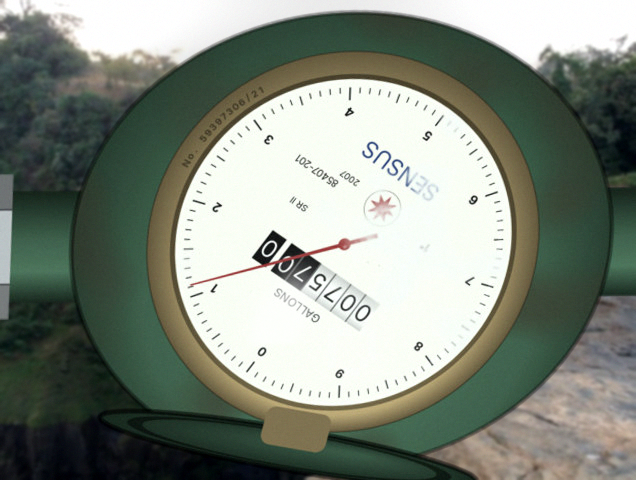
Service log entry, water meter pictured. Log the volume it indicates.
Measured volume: 75701.1 gal
